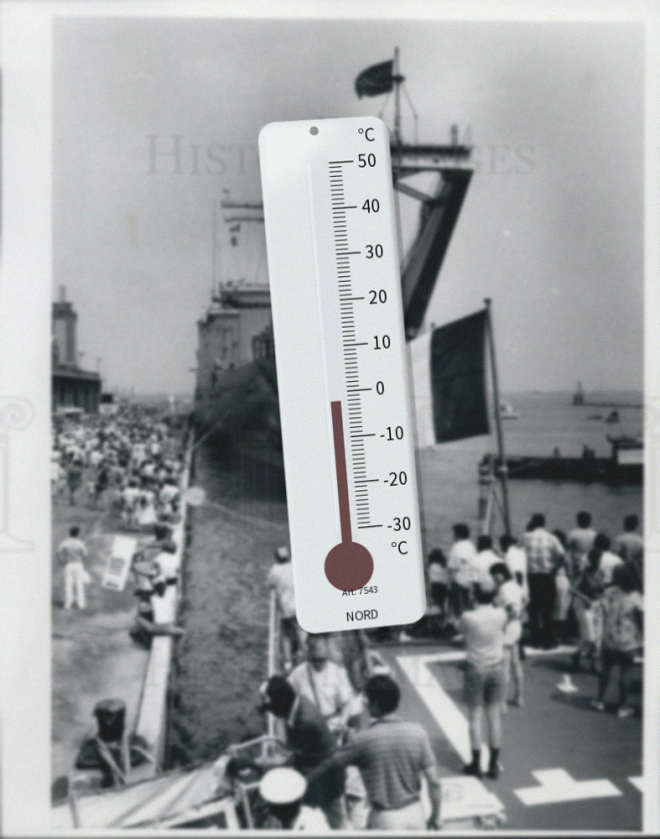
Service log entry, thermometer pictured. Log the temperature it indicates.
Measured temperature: -2 °C
